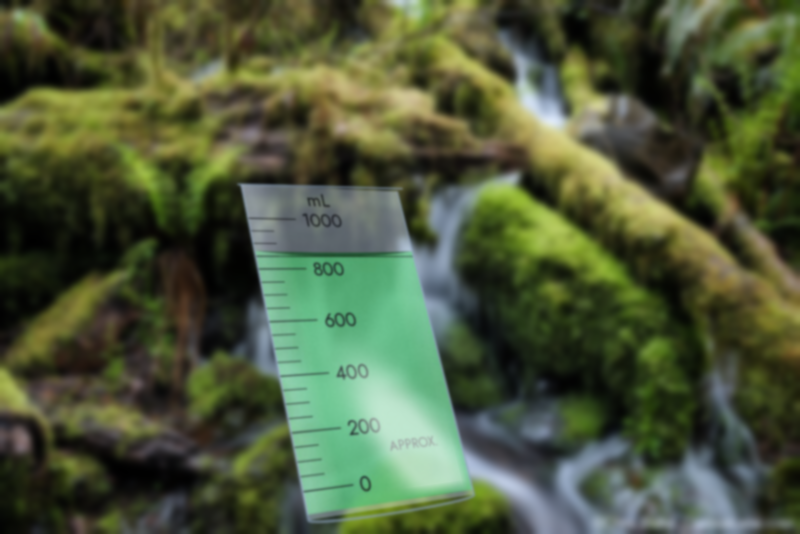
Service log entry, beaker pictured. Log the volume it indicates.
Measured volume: 850 mL
